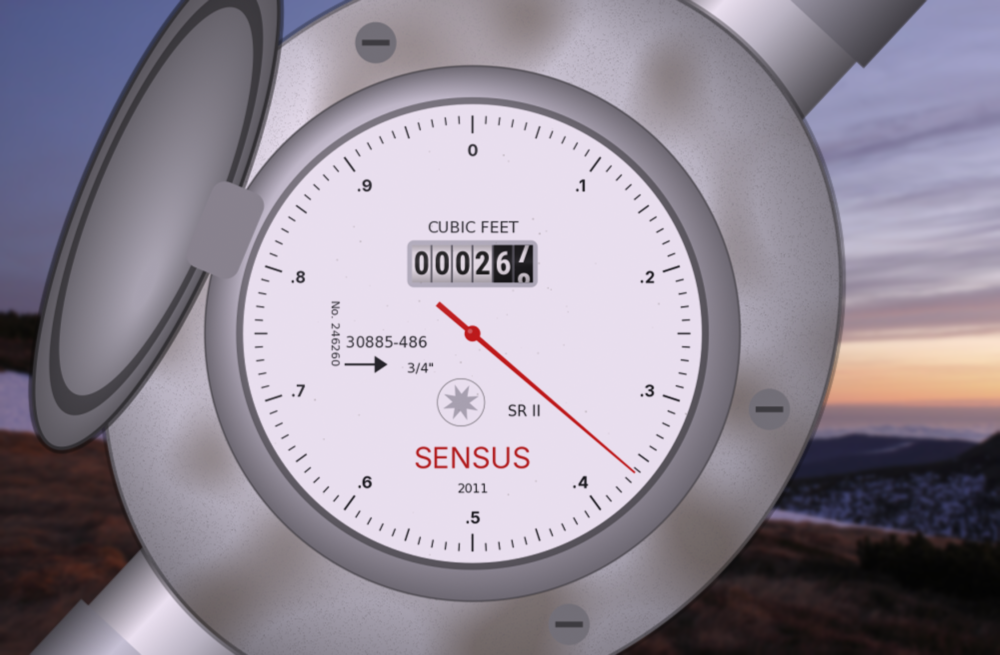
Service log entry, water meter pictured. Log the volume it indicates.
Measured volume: 267.36 ft³
